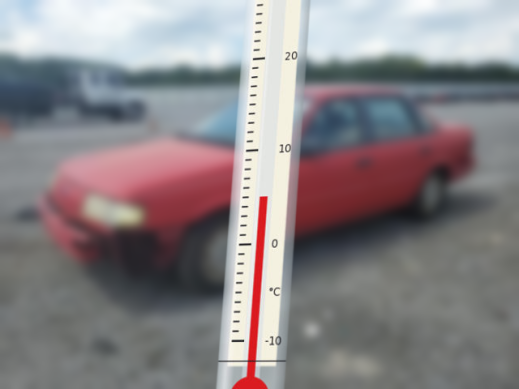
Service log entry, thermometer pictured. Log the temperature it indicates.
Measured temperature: 5 °C
